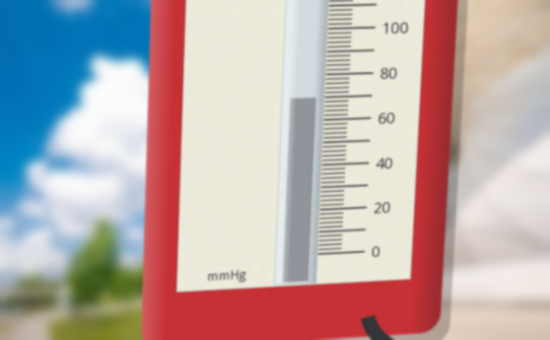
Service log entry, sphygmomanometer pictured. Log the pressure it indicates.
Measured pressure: 70 mmHg
